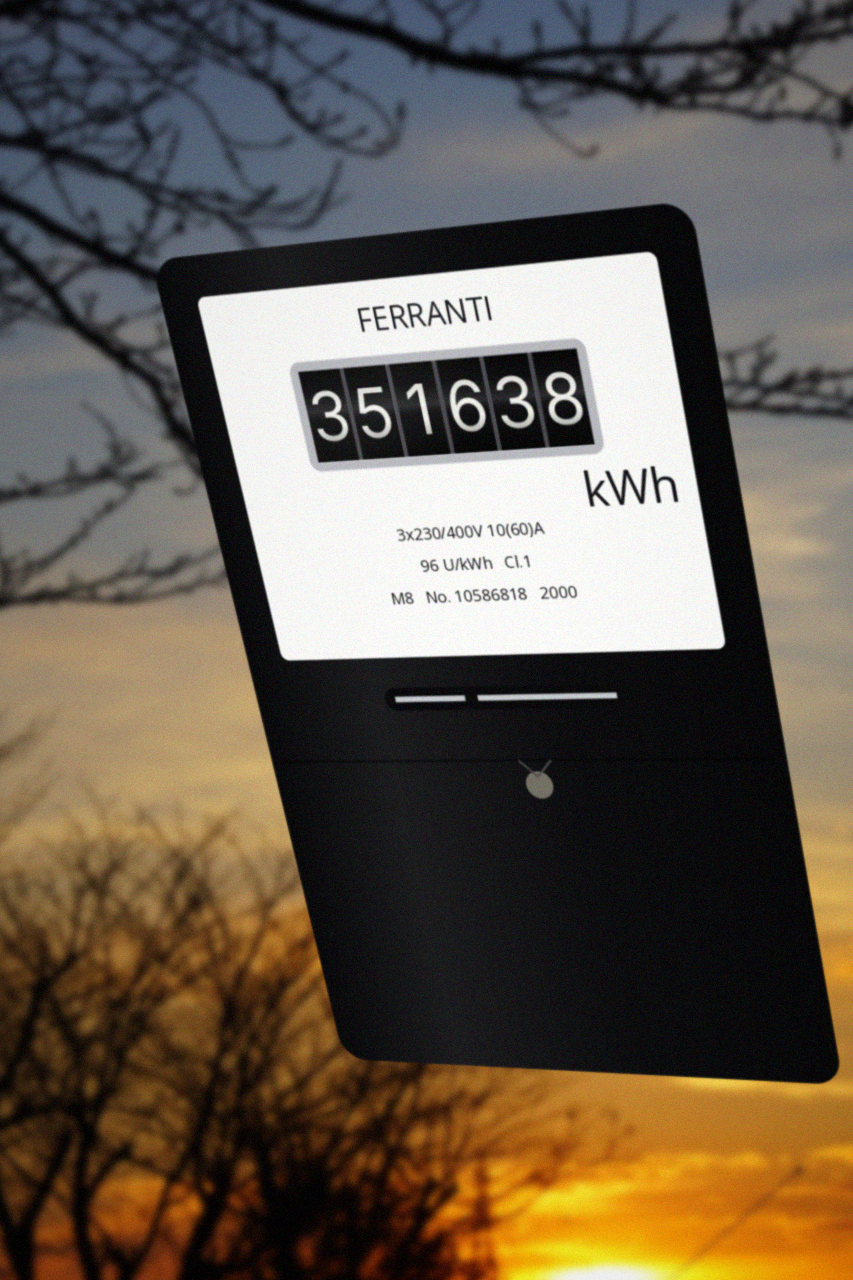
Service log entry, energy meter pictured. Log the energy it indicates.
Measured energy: 351638 kWh
